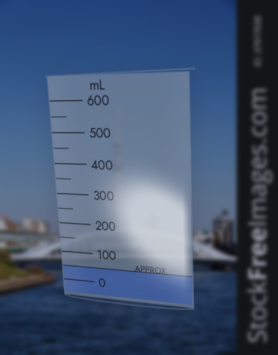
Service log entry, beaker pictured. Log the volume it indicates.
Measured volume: 50 mL
